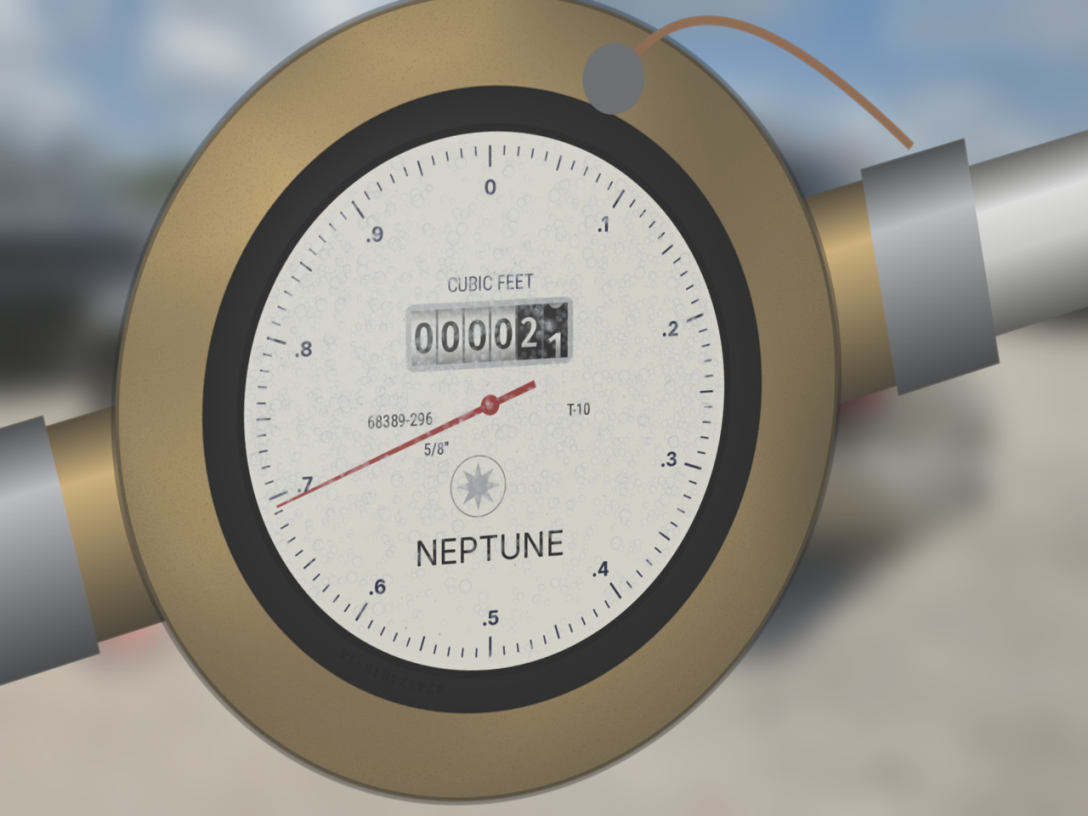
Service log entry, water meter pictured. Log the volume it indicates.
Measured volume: 20.69 ft³
